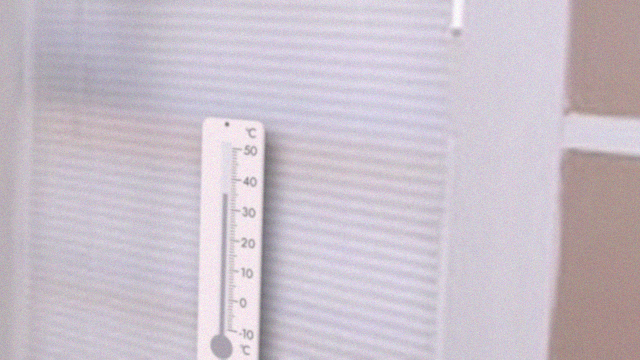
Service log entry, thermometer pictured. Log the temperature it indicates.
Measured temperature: 35 °C
